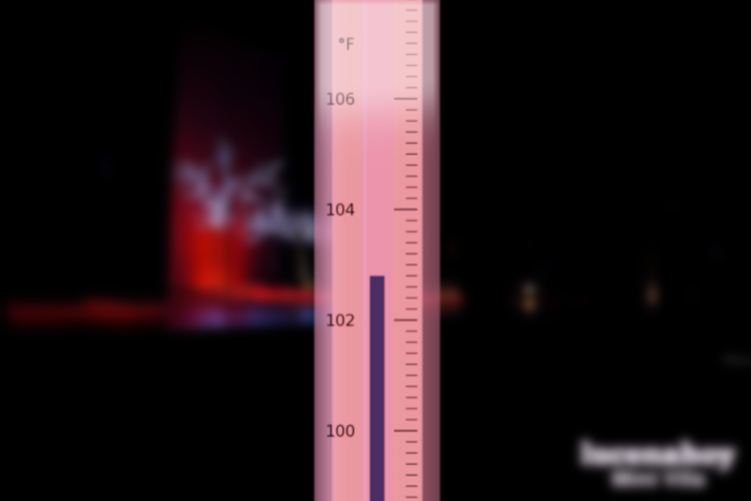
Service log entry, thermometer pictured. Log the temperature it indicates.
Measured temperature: 102.8 °F
